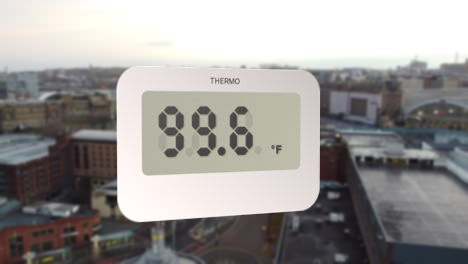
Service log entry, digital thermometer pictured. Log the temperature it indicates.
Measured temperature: 99.6 °F
